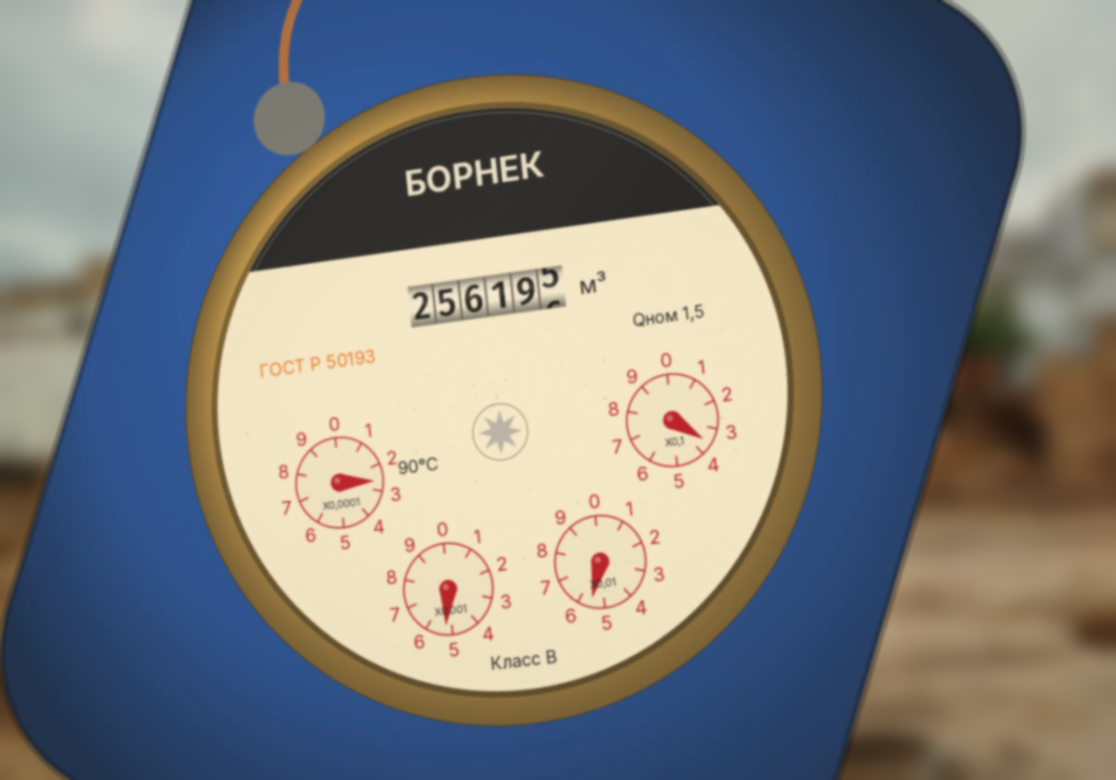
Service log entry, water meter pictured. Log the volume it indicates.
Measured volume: 256195.3552 m³
